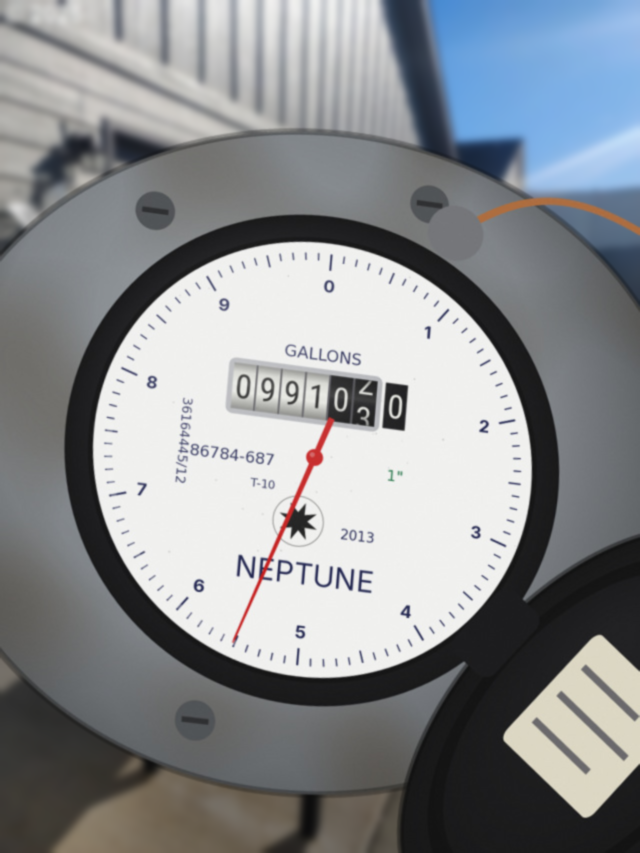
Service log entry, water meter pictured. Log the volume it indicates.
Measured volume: 991025.5 gal
